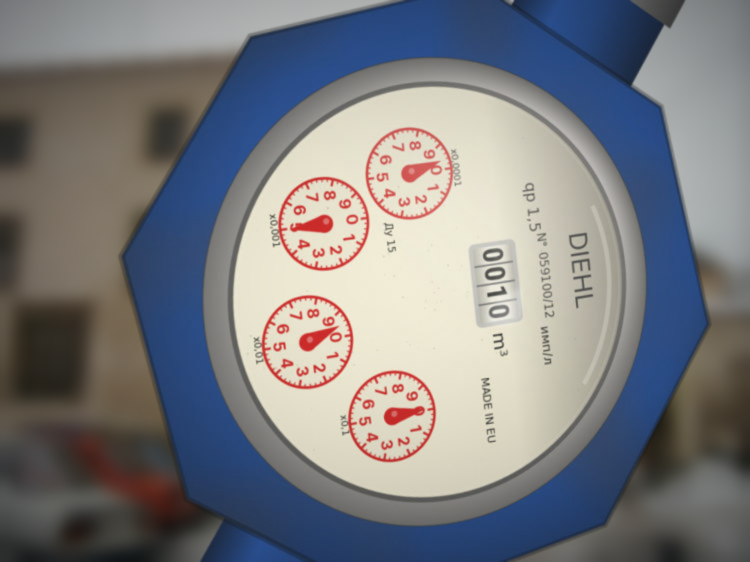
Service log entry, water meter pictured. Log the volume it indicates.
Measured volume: 9.9949 m³
